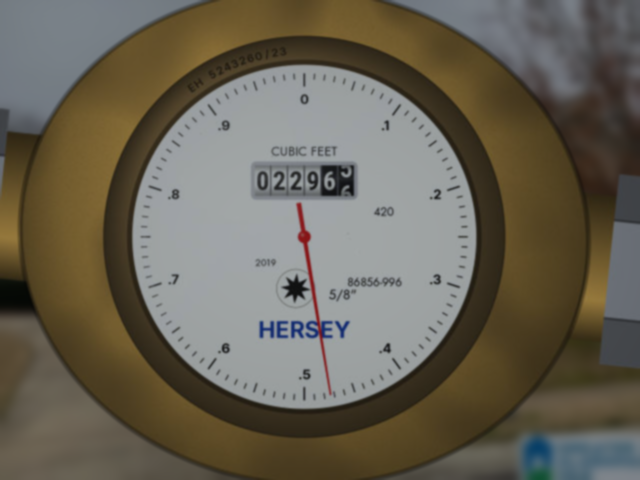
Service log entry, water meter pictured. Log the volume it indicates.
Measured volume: 22965.47 ft³
